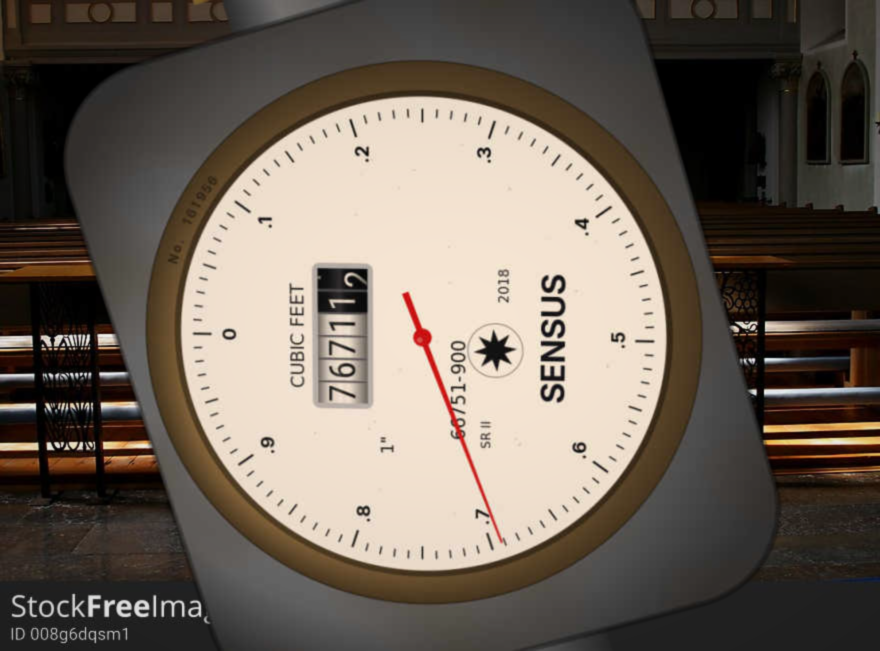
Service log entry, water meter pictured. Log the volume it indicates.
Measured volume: 767111.69 ft³
